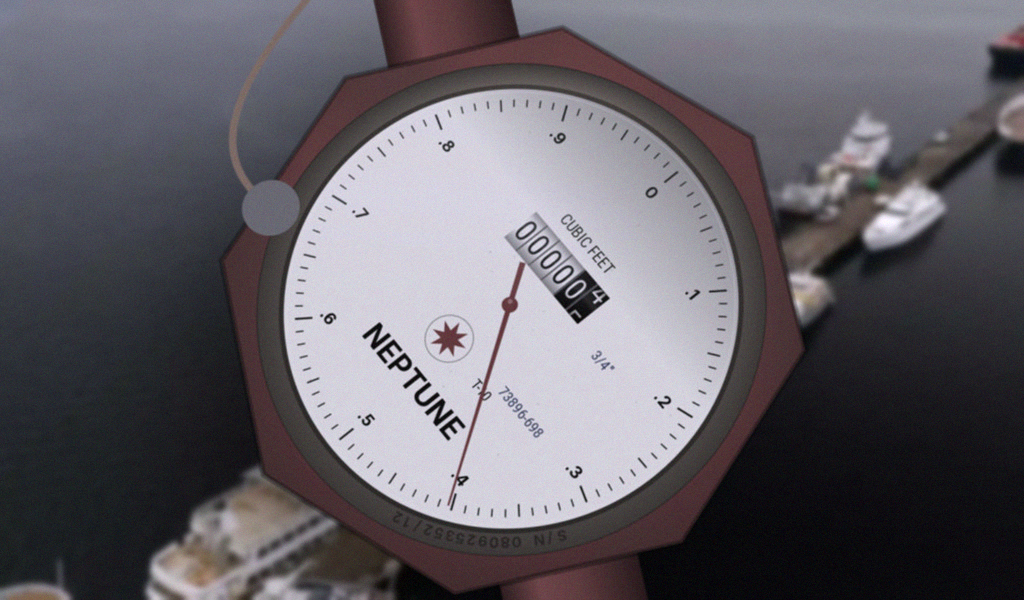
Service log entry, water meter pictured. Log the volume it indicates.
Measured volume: 4.40 ft³
